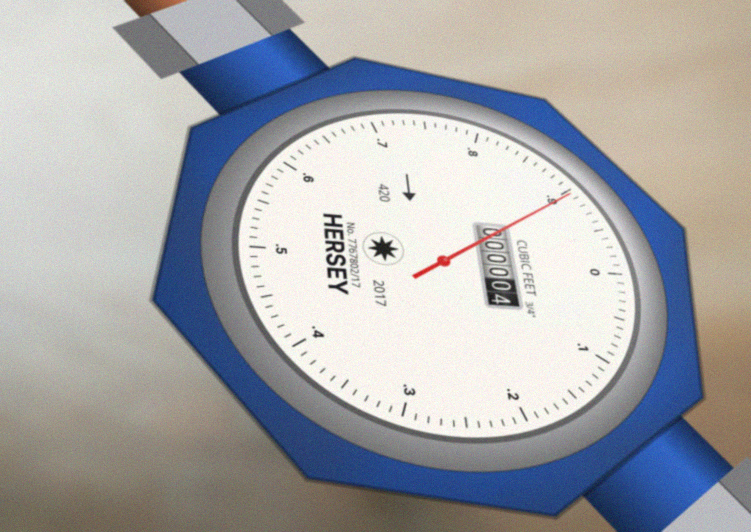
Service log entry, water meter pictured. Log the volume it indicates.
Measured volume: 3.90 ft³
